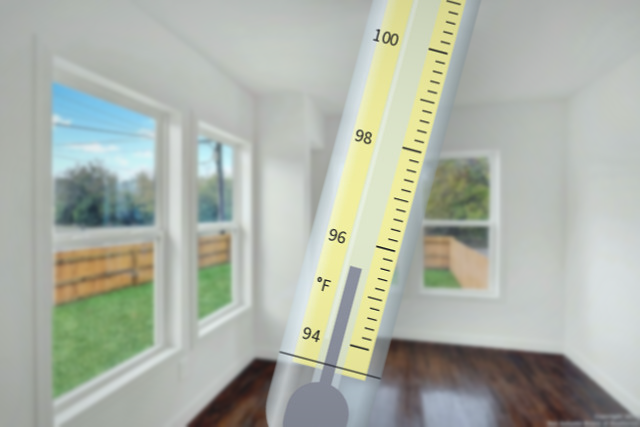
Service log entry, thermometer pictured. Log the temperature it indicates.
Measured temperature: 95.5 °F
